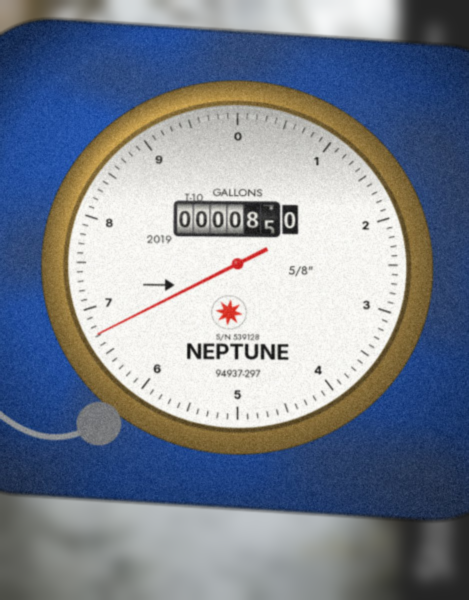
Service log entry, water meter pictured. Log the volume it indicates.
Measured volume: 846.7 gal
